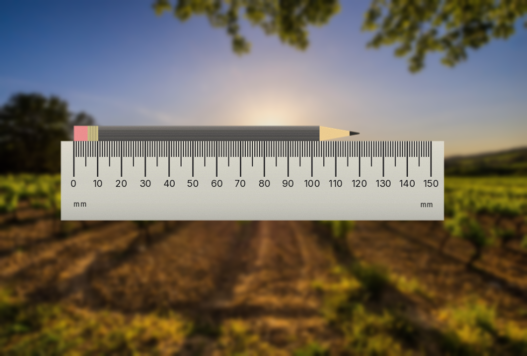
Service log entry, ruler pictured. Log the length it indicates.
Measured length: 120 mm
